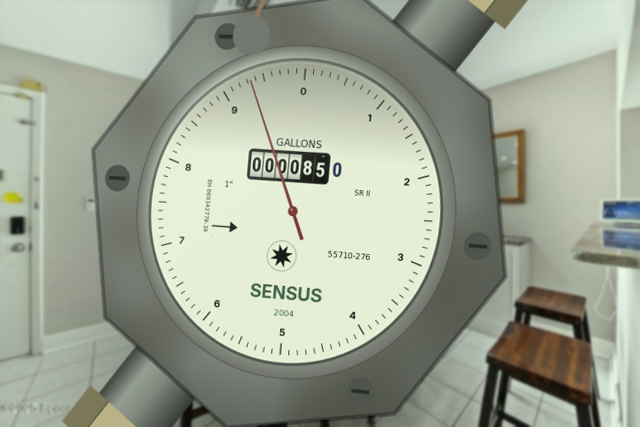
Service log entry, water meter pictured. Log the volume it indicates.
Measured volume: 849.3 gal
